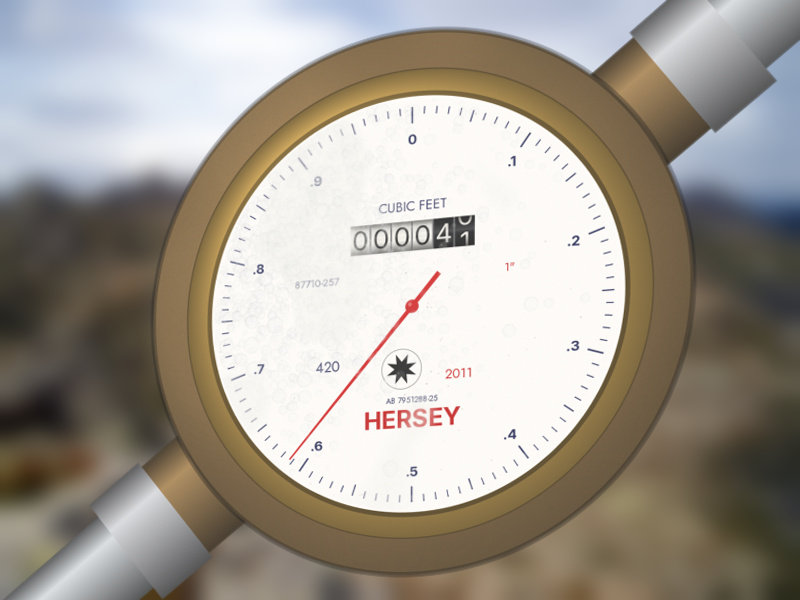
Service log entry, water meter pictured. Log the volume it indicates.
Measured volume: 40.61 ft³
